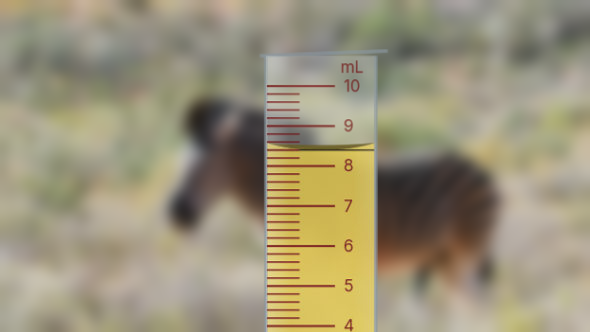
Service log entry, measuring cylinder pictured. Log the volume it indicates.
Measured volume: 8.4 mL
